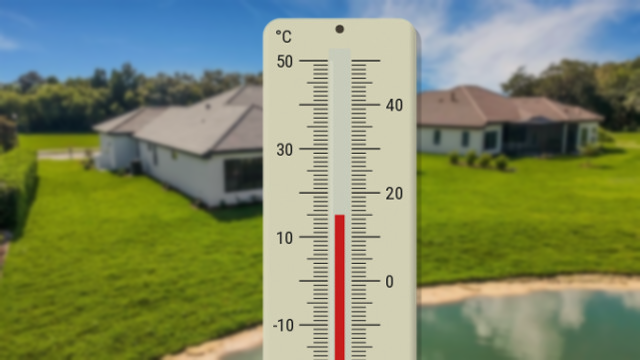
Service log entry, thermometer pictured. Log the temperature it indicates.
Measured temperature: 15 °C
